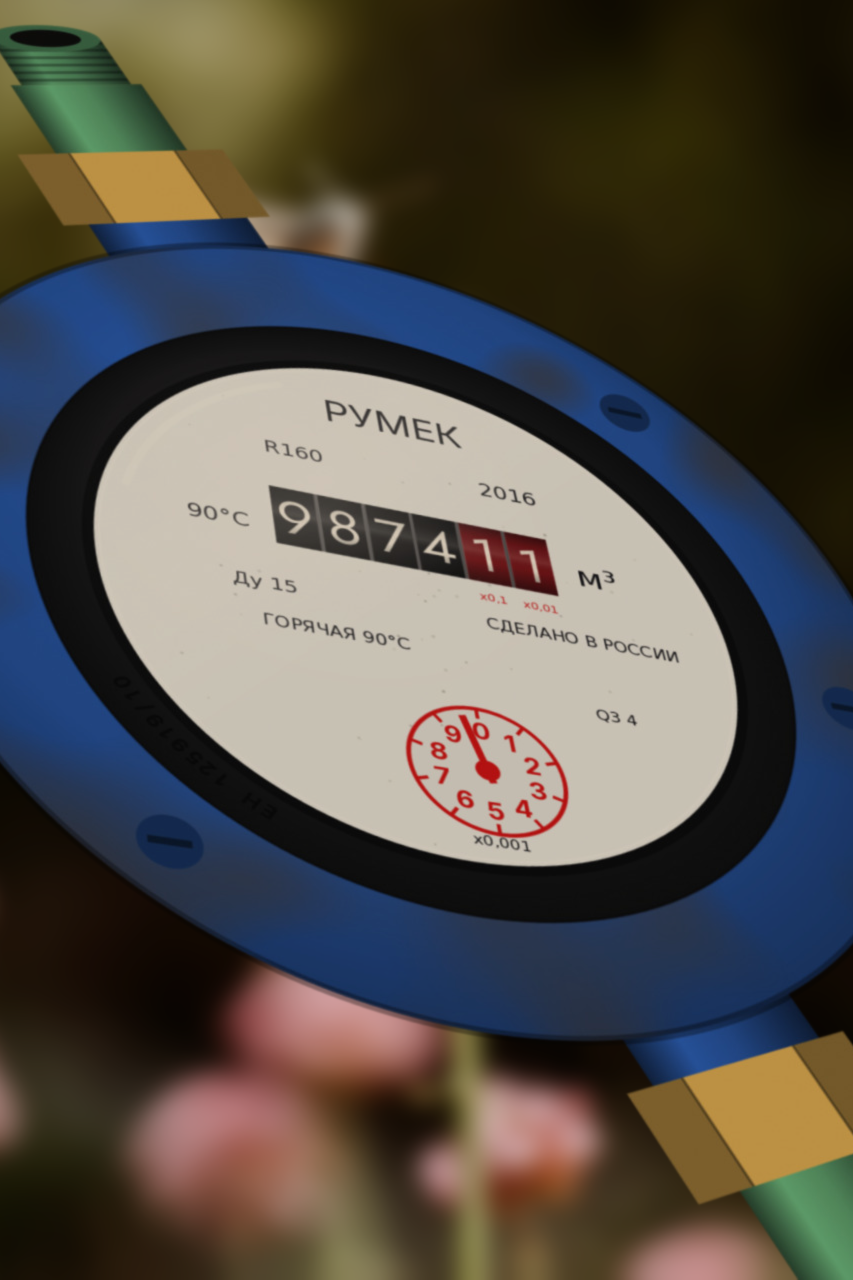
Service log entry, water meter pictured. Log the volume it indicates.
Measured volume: 9874.109 m³
